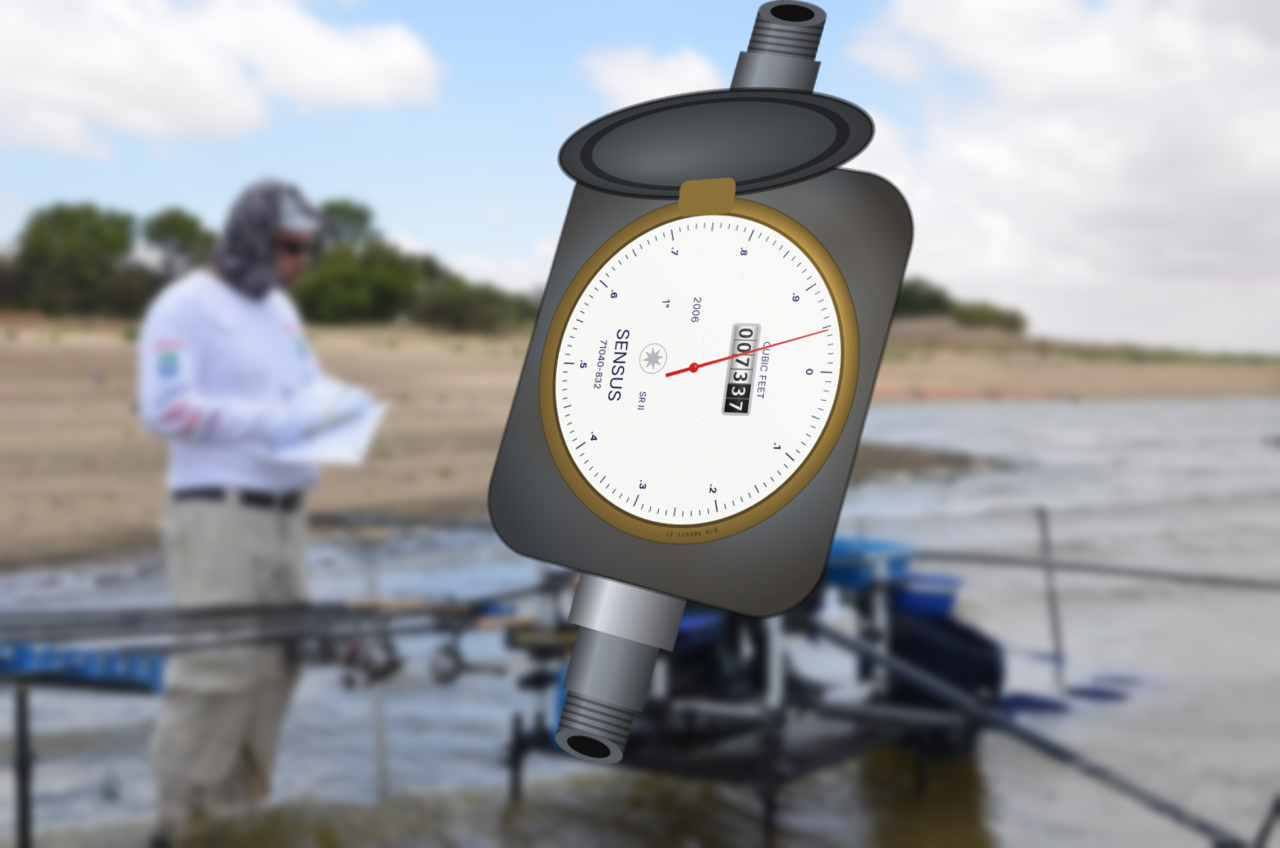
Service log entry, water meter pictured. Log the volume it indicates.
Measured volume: 7336.95 ft³
